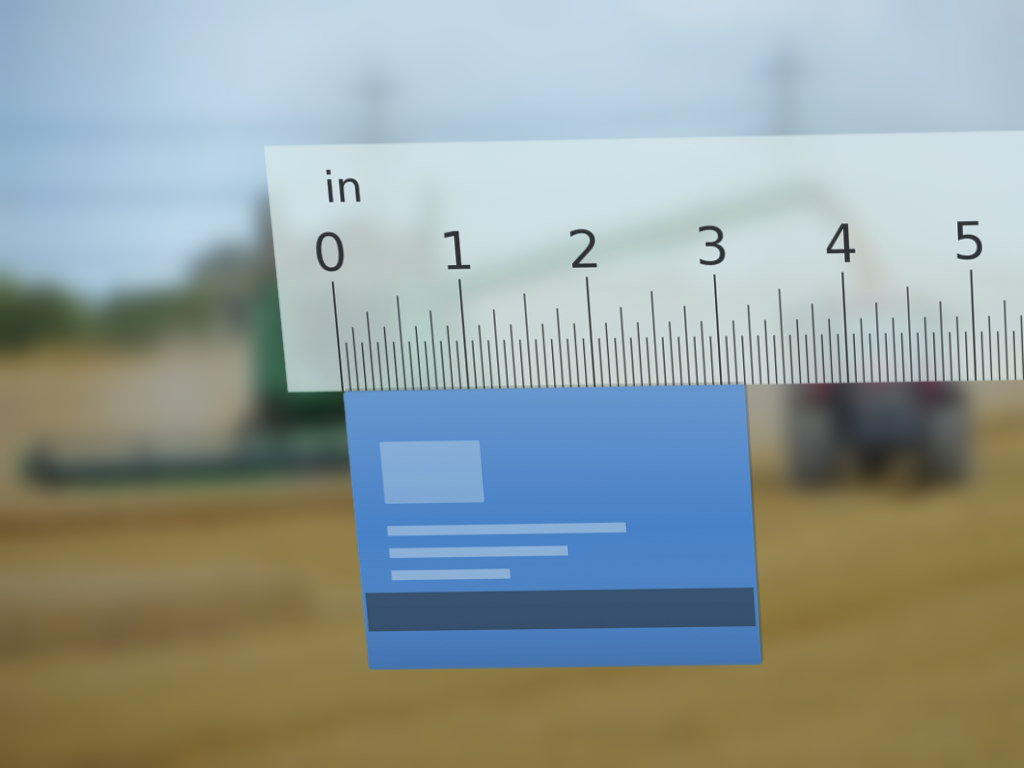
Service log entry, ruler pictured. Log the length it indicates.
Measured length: 3.1875 in
